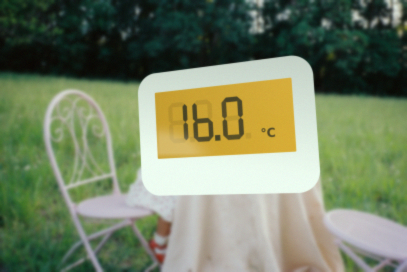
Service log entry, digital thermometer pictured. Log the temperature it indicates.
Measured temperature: 16.0 °C
